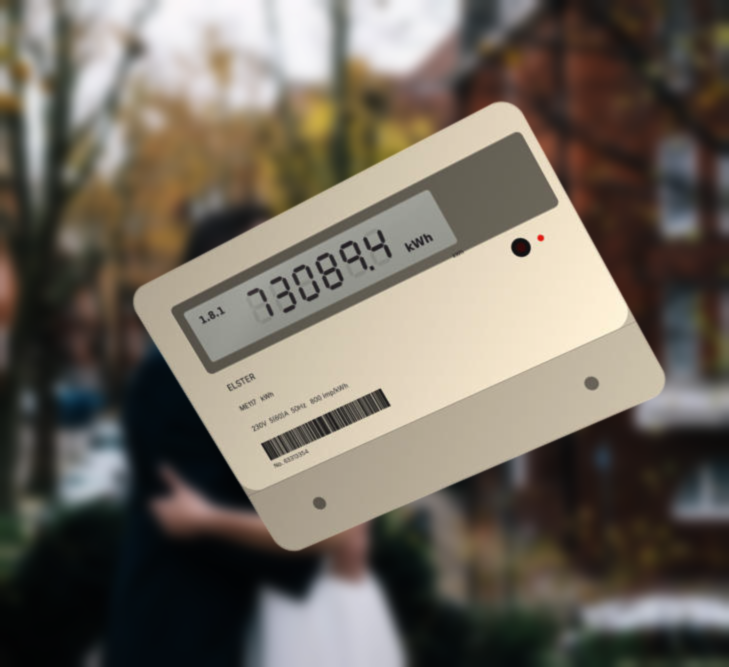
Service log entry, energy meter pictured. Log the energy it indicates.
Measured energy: 73089.4 kWh
